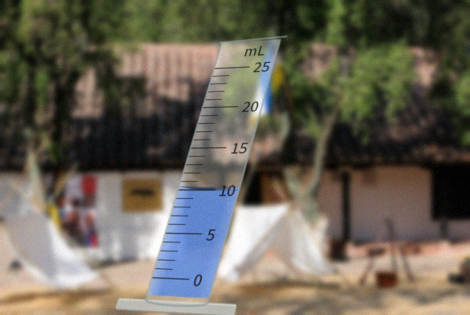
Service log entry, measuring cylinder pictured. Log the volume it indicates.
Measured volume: 10 mL
